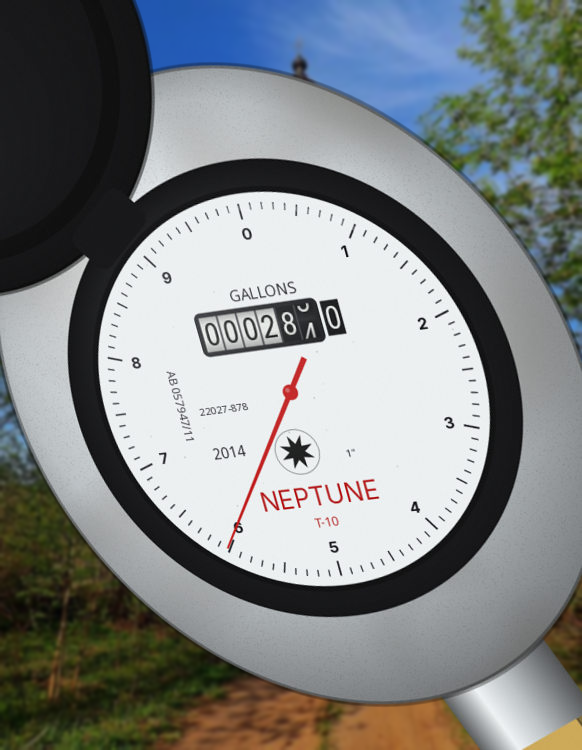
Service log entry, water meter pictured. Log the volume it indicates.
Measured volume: 2836.0 gal
